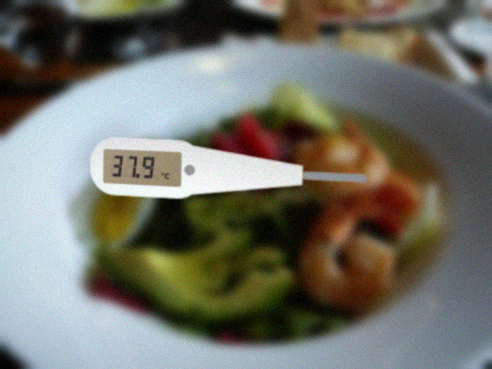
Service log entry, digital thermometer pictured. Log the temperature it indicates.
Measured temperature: 37.9 °C
